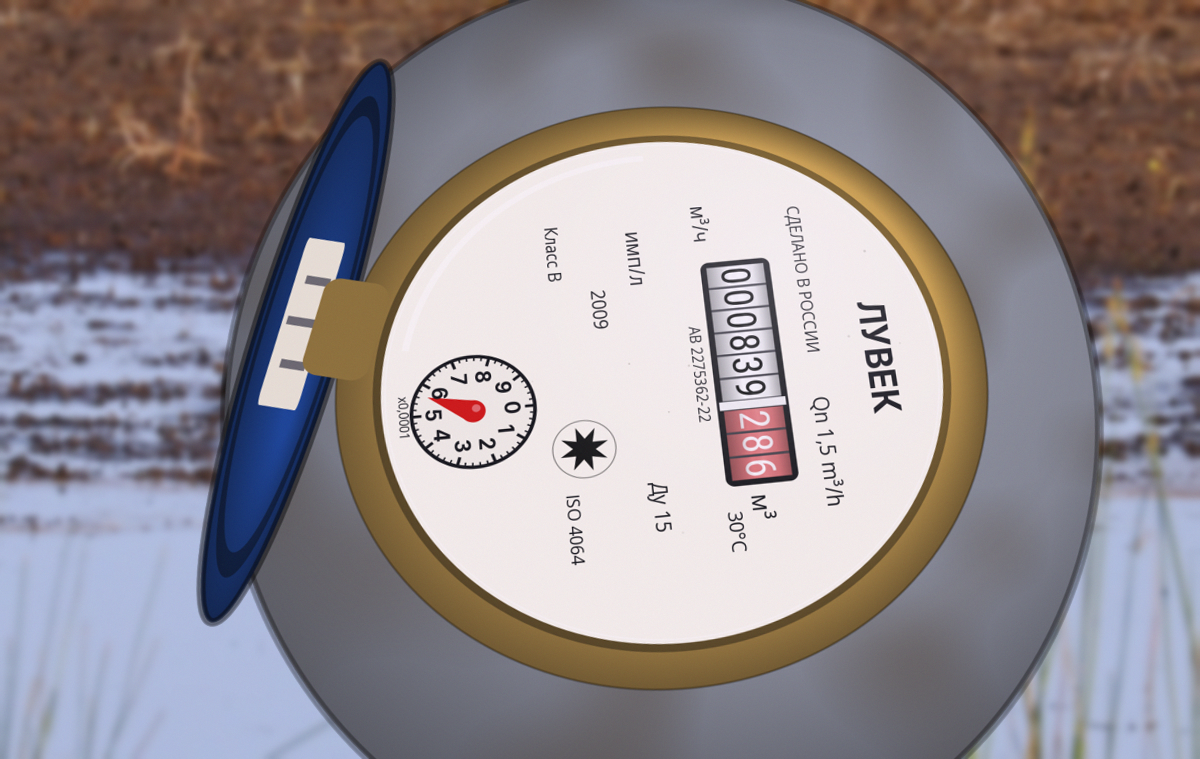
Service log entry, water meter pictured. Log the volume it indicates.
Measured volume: 839.2865 m³
